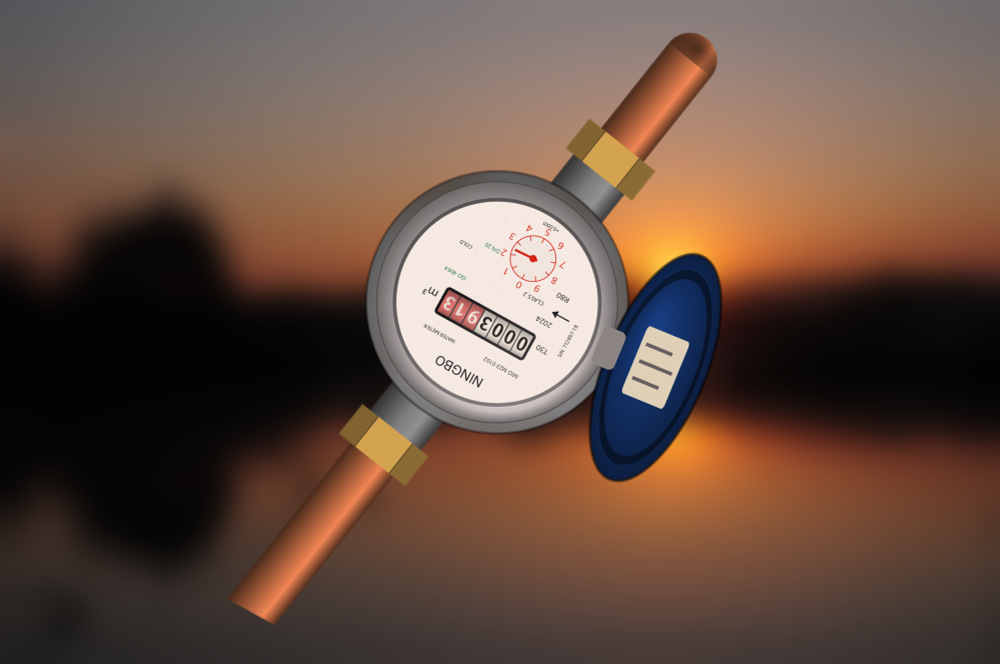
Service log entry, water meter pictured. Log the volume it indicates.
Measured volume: 3.9132 m³
